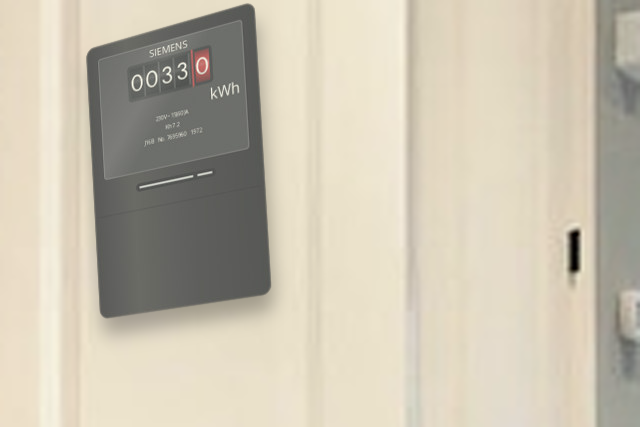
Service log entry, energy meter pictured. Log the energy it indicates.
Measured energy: 33.0 kWh
